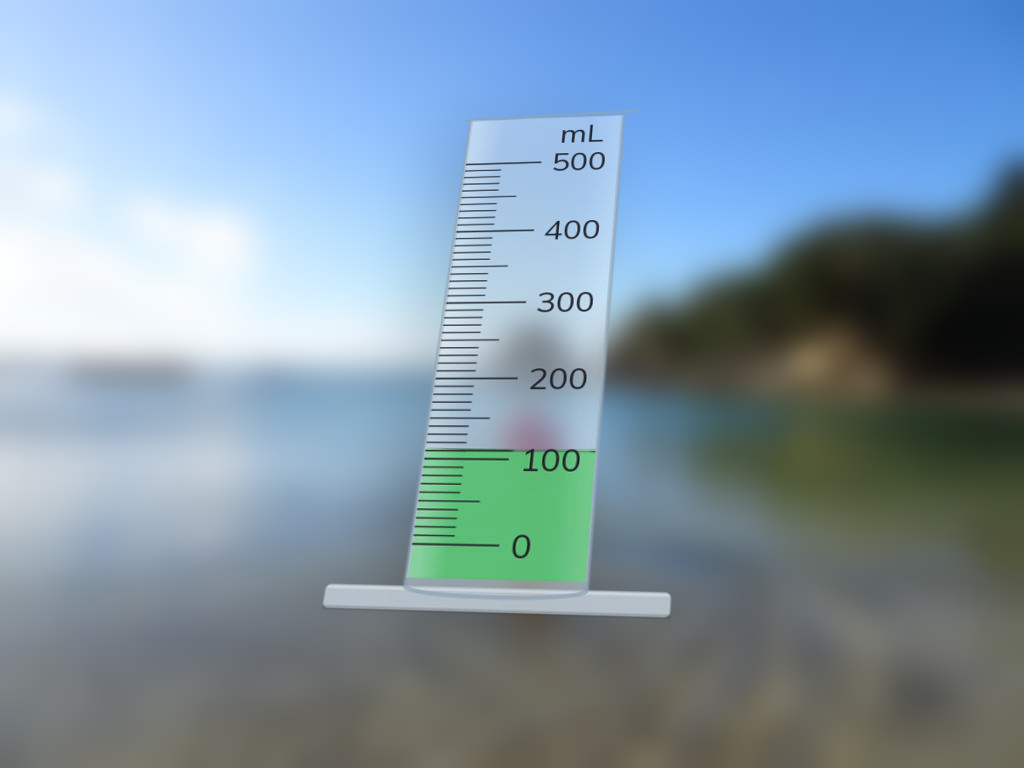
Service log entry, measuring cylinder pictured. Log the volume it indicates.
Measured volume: 110 mL
